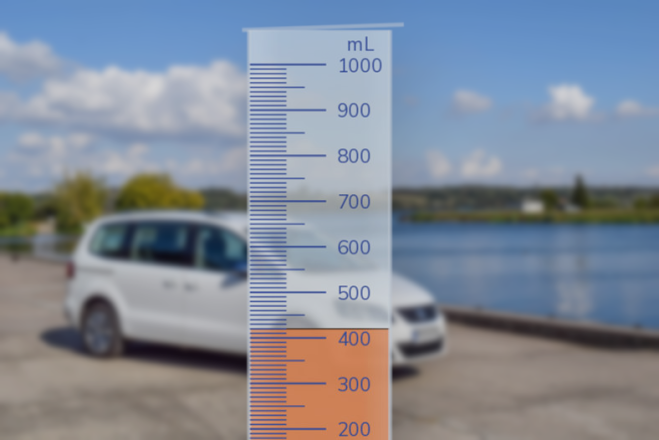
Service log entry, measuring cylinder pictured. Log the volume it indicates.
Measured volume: 420 mL
